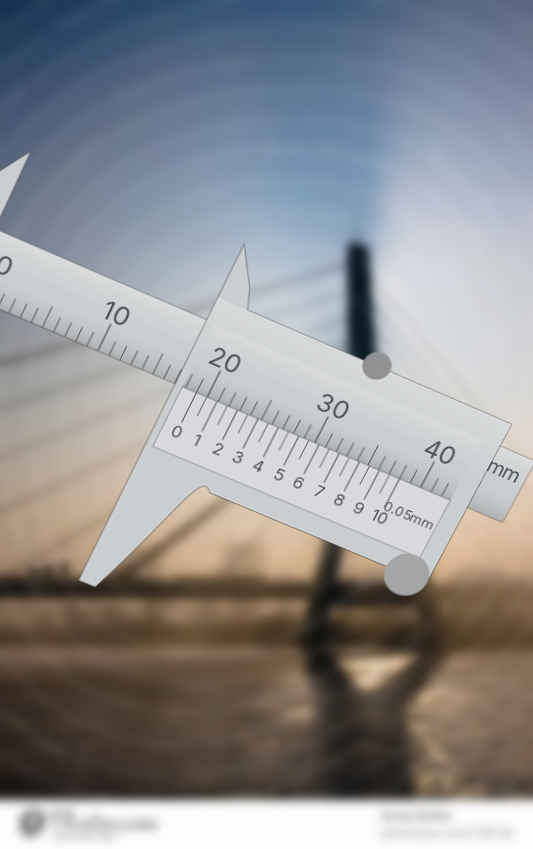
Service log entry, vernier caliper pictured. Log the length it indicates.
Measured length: 19.0 mm
